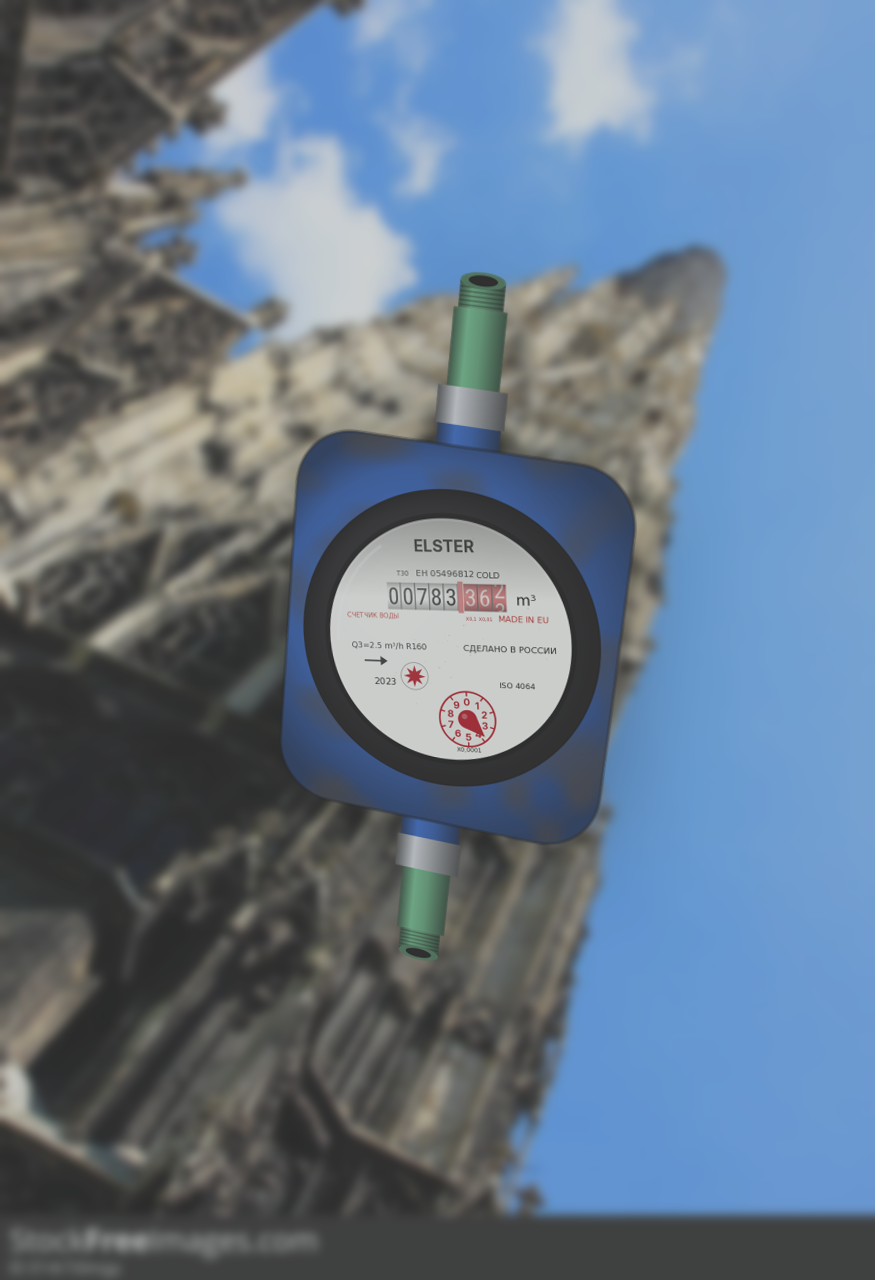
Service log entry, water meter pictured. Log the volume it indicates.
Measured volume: 783.3623 m³
